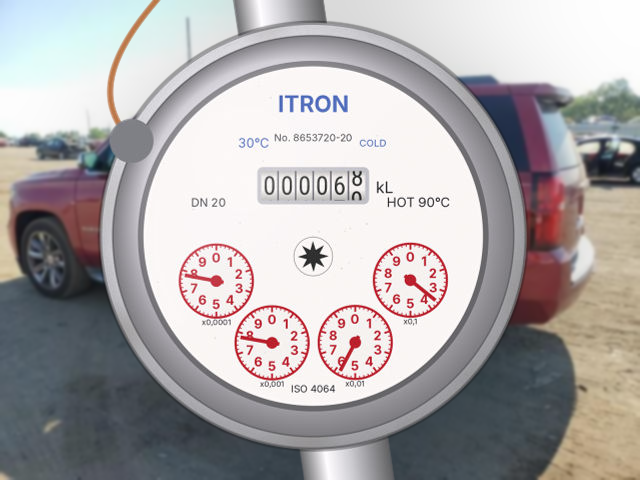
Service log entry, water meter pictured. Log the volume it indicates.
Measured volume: 68.3577 kL
